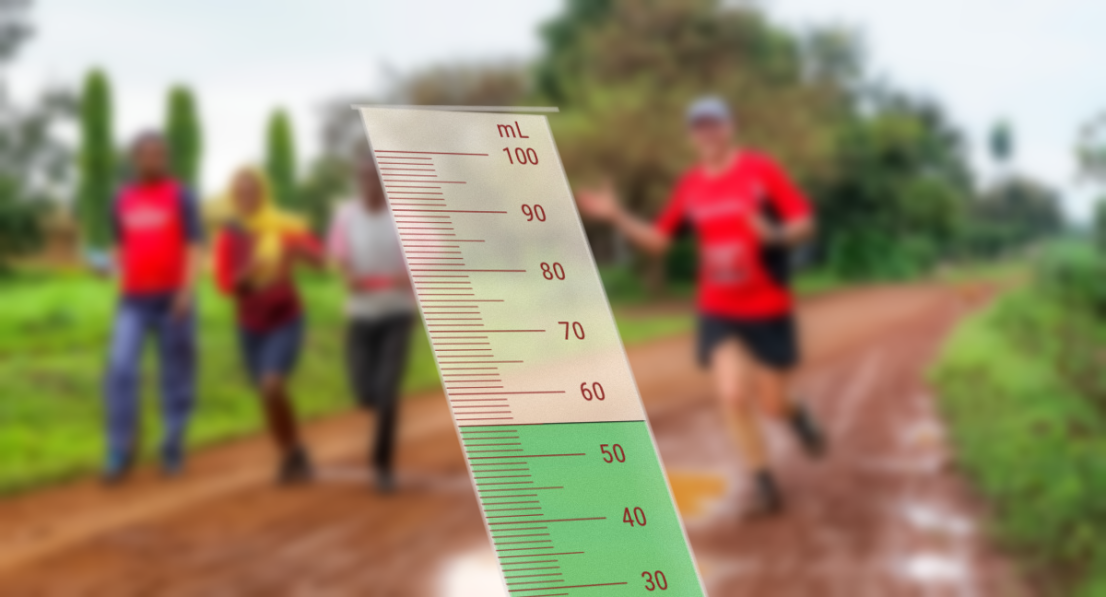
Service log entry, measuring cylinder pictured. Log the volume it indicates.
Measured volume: 55 mL
